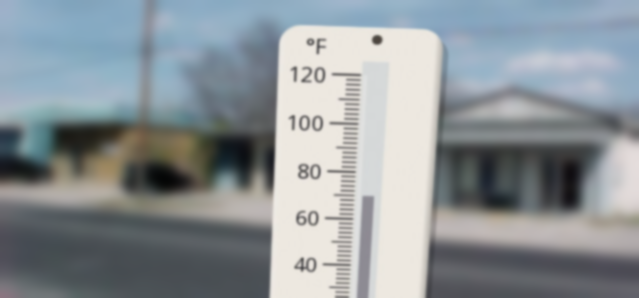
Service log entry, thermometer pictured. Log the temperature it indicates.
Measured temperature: 70 °F
